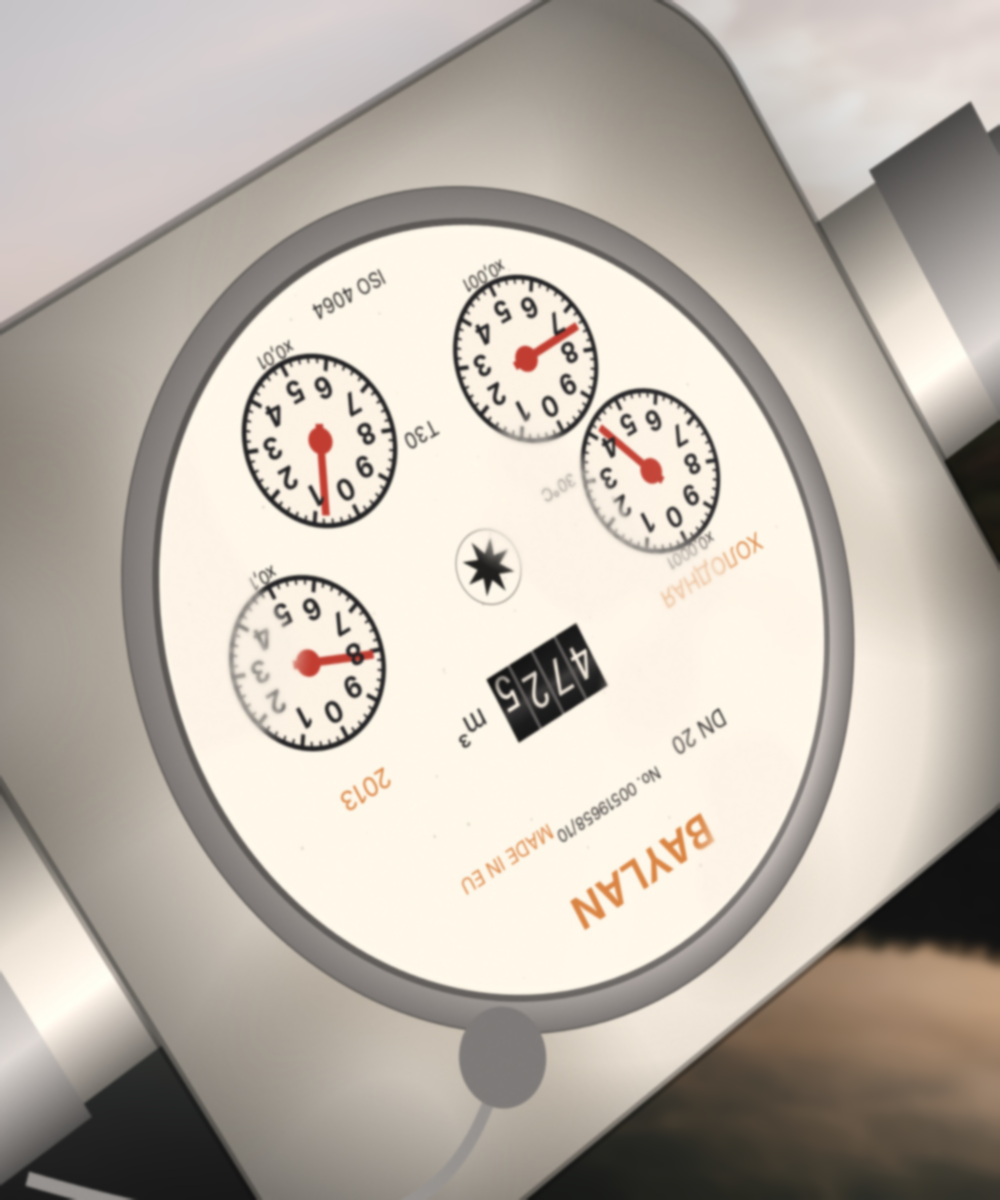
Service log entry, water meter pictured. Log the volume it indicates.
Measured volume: 4724.8074 m³
